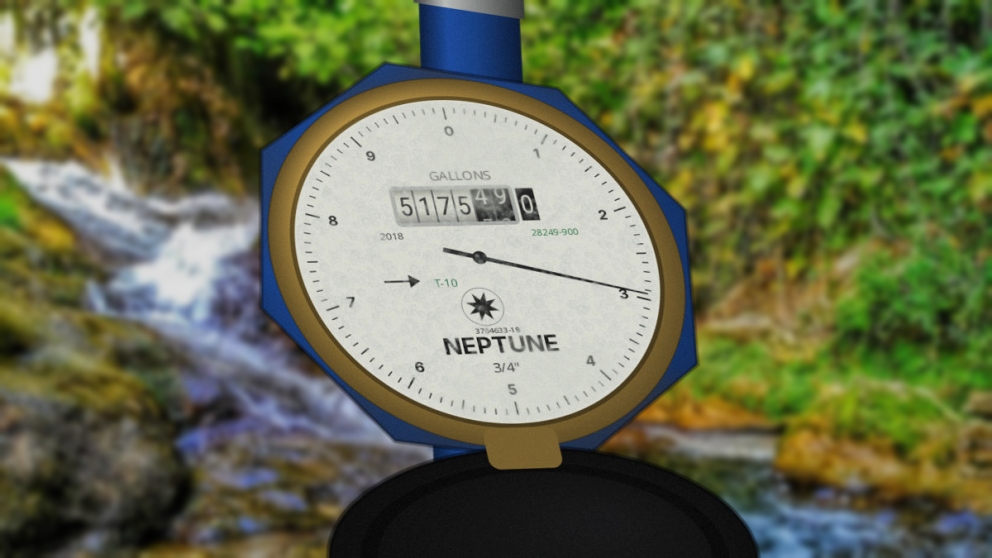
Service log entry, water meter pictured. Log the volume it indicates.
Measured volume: 5175492.9 gal
